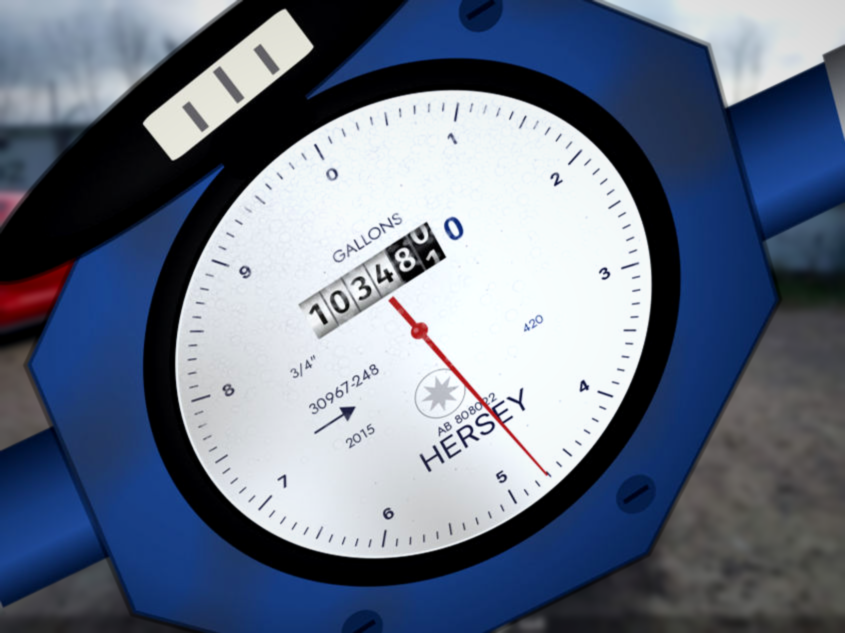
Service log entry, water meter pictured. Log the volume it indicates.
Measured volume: 1034804.7 gal
